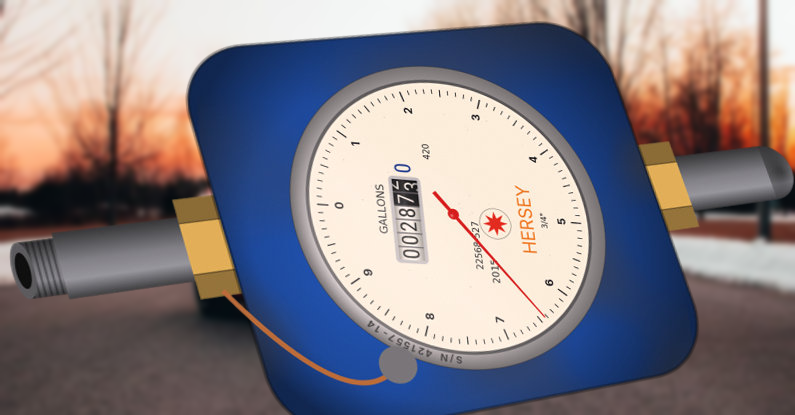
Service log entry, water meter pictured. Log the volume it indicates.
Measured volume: 28726.4 gal
